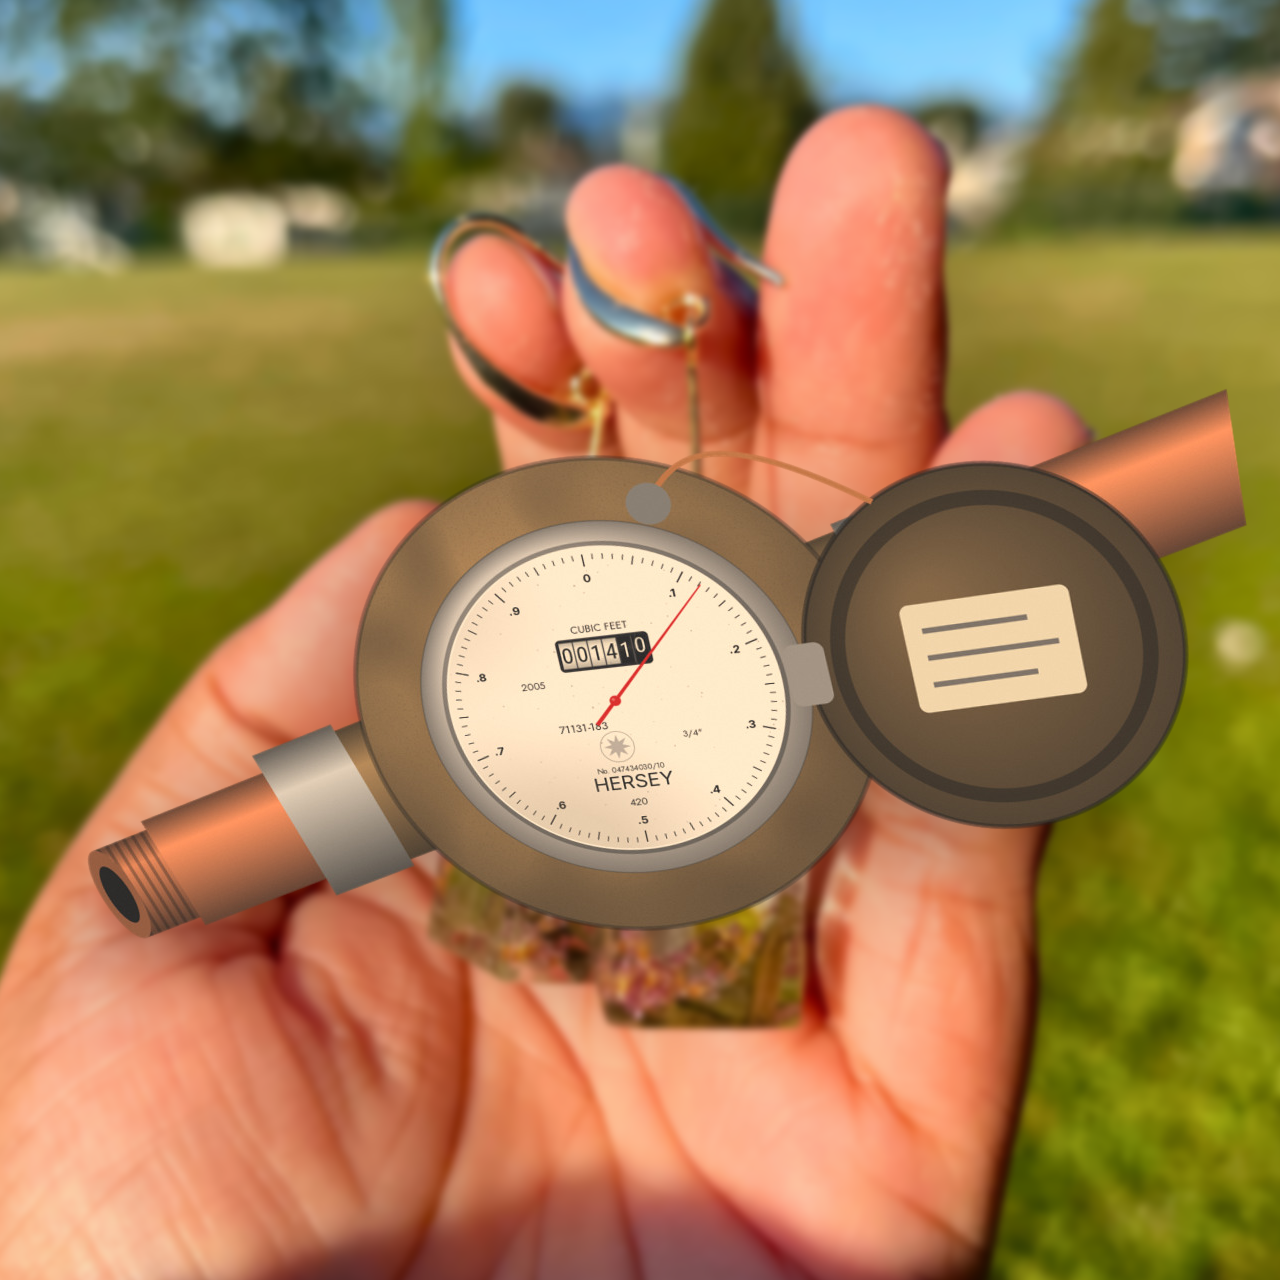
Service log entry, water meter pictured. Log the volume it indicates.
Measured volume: 1410.12 ft³
